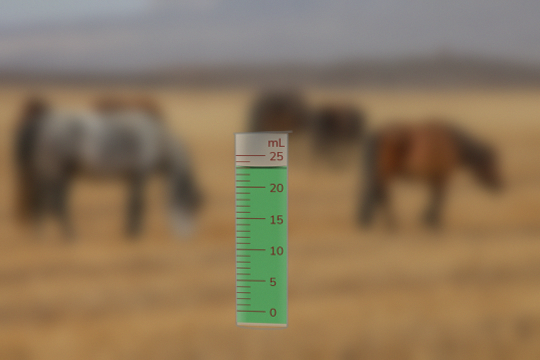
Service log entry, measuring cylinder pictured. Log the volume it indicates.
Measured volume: 23 mL
